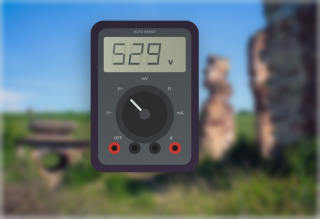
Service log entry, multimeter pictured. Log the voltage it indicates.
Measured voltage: 529 V
